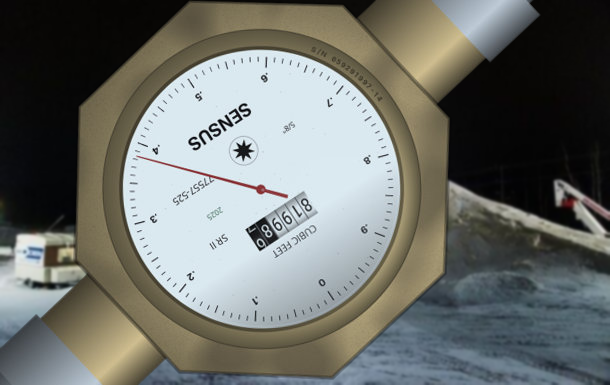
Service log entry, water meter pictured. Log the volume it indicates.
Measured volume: 819986.38 ft³
